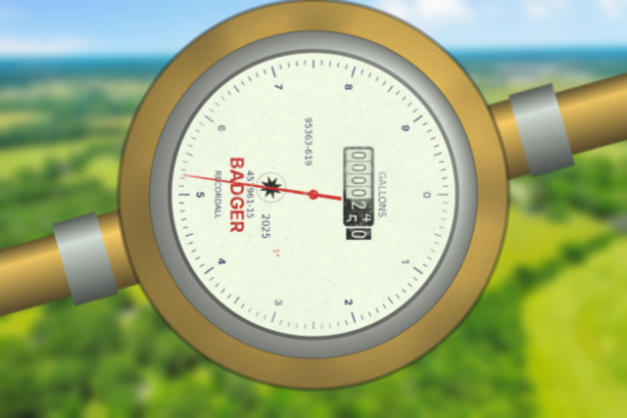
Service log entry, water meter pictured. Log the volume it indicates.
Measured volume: 245.2 gal
